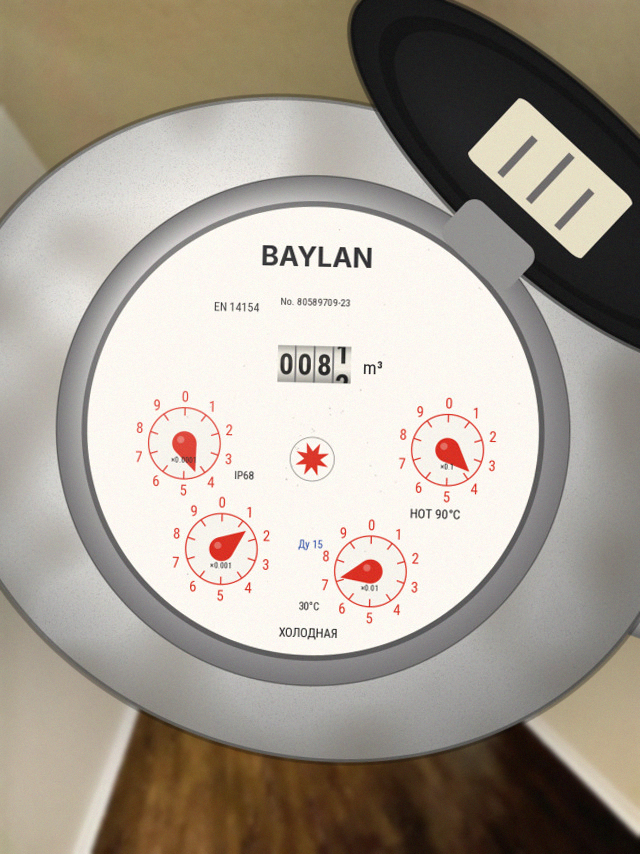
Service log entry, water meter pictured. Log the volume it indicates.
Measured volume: 81.3714 m³
